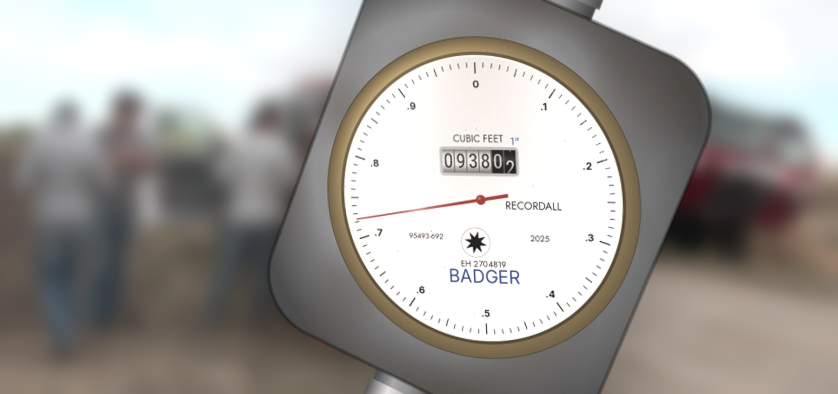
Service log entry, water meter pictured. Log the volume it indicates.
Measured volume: 93801.72 ft³
